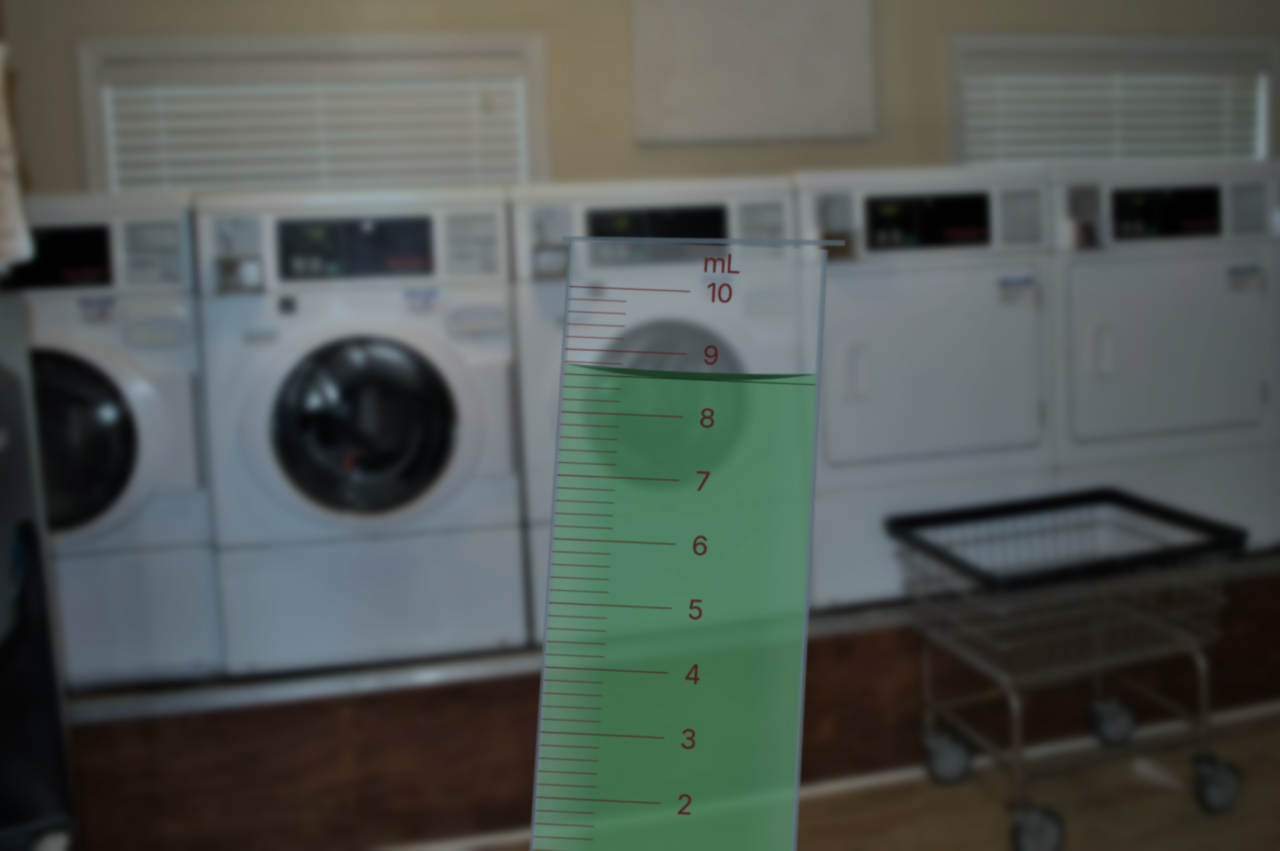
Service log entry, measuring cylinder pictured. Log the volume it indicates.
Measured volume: 8.6 mL
